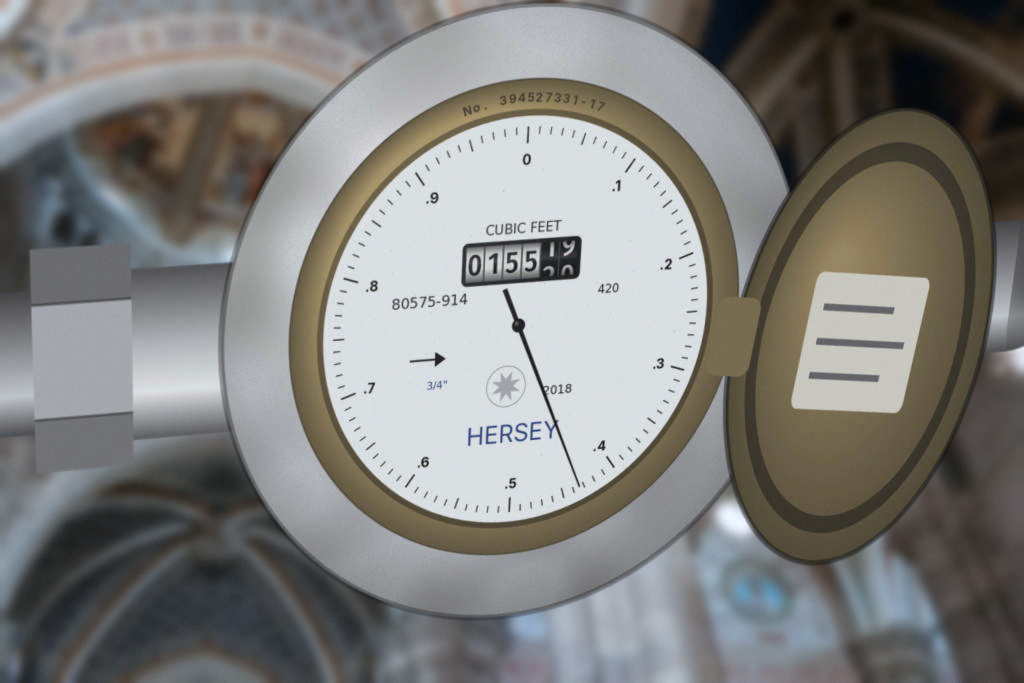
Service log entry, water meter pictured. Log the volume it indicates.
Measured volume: 15519.43 ft³
